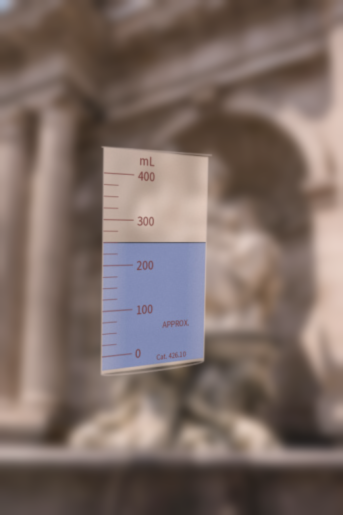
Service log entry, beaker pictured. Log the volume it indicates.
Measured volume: 250 mL
